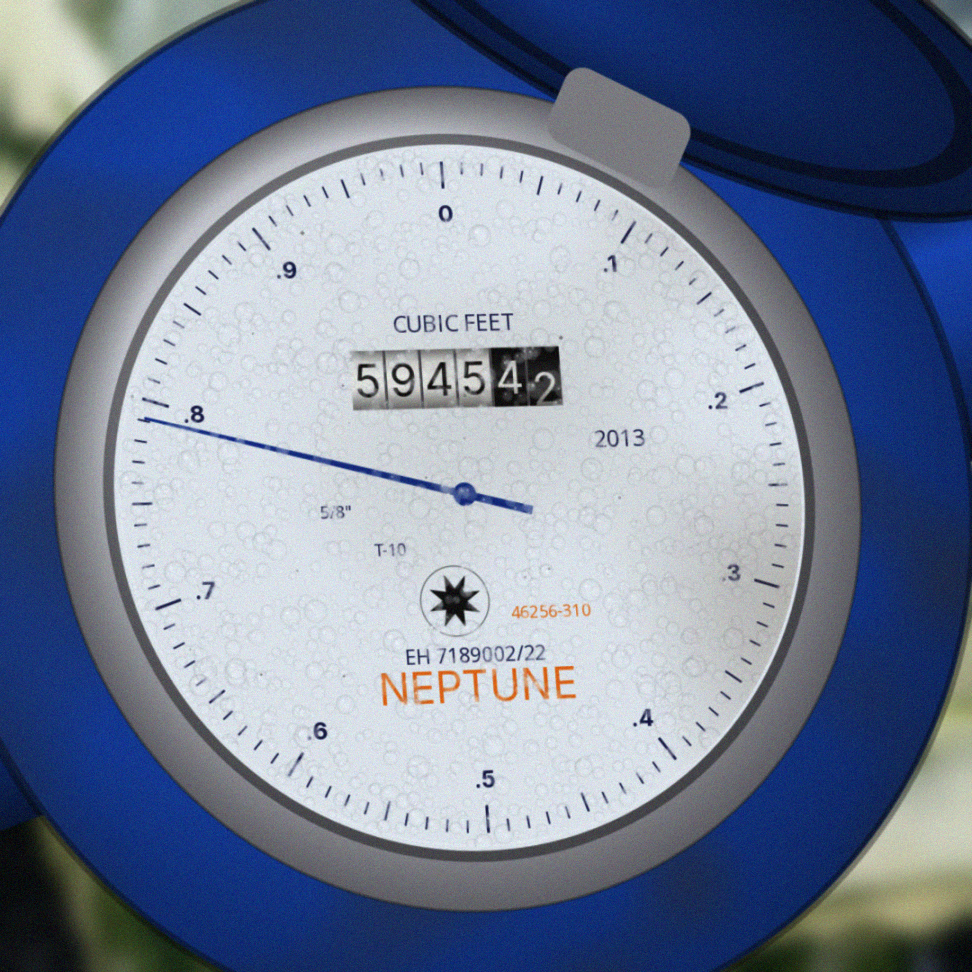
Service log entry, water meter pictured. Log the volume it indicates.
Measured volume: 594541.79 ft³
